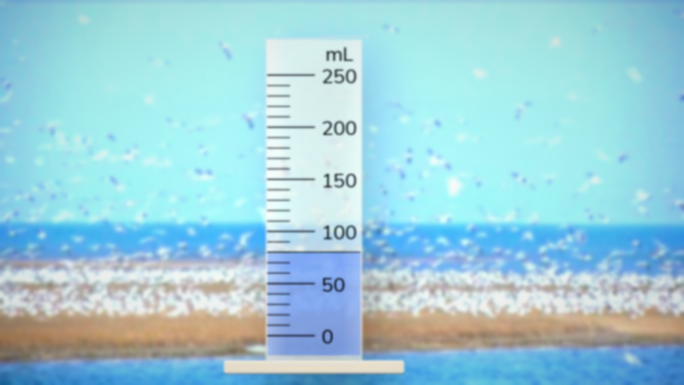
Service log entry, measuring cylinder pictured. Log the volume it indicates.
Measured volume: 80 mL
